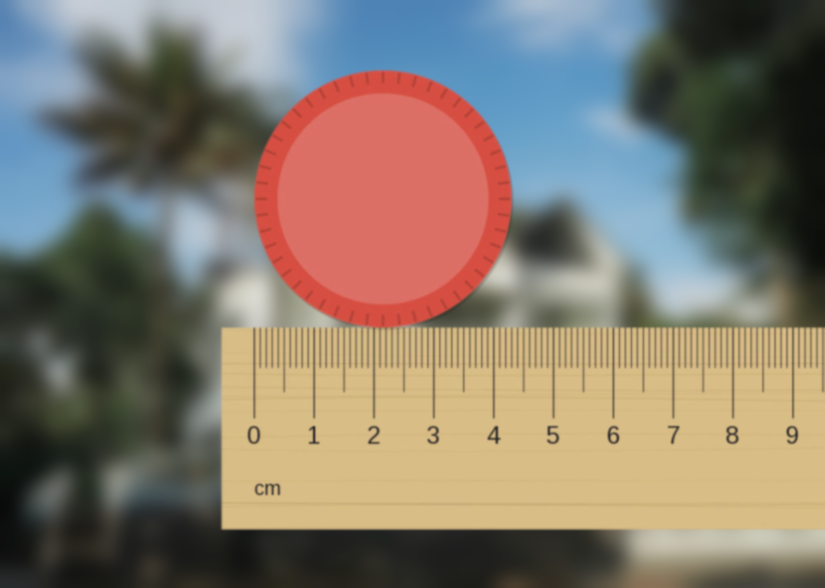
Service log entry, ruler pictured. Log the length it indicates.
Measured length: 4.3 cm
